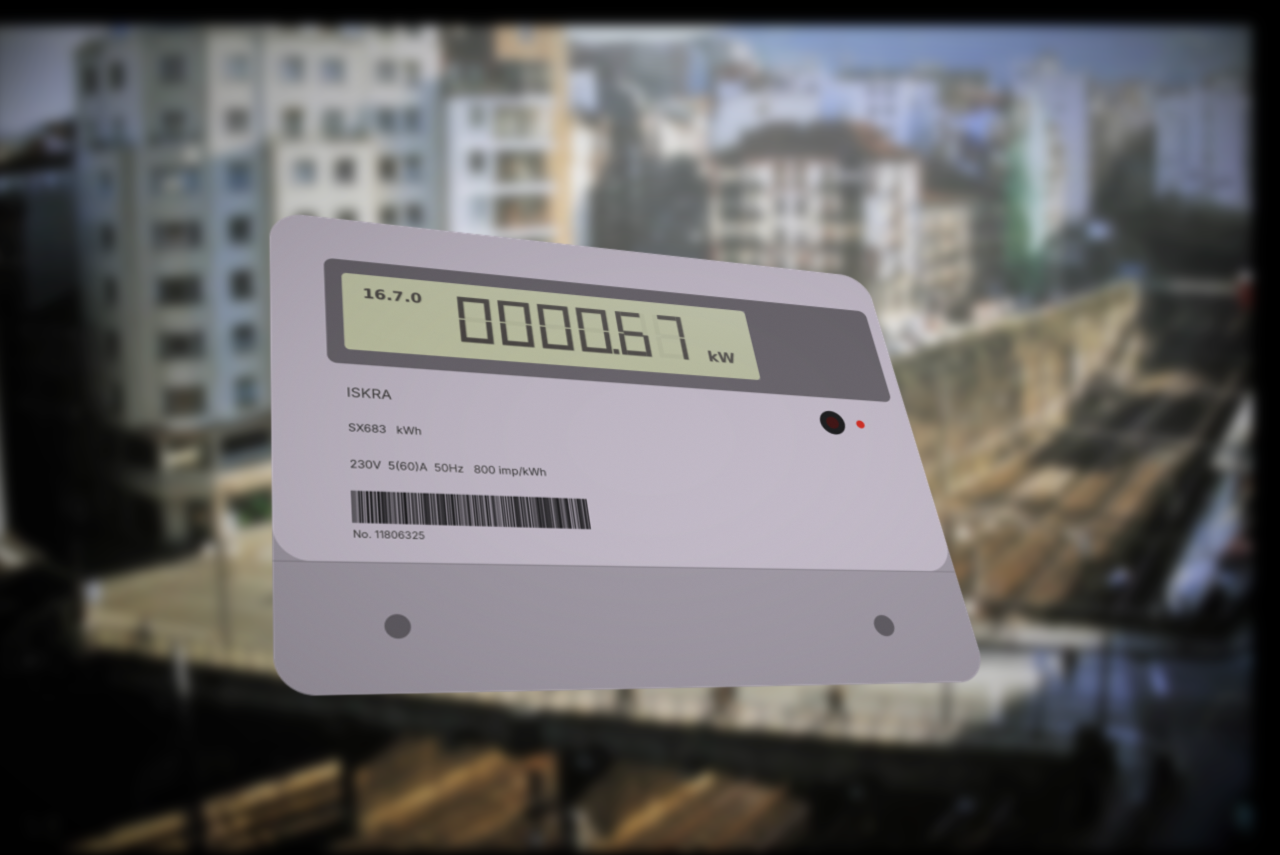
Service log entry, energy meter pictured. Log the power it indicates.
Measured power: 0.67 kW
